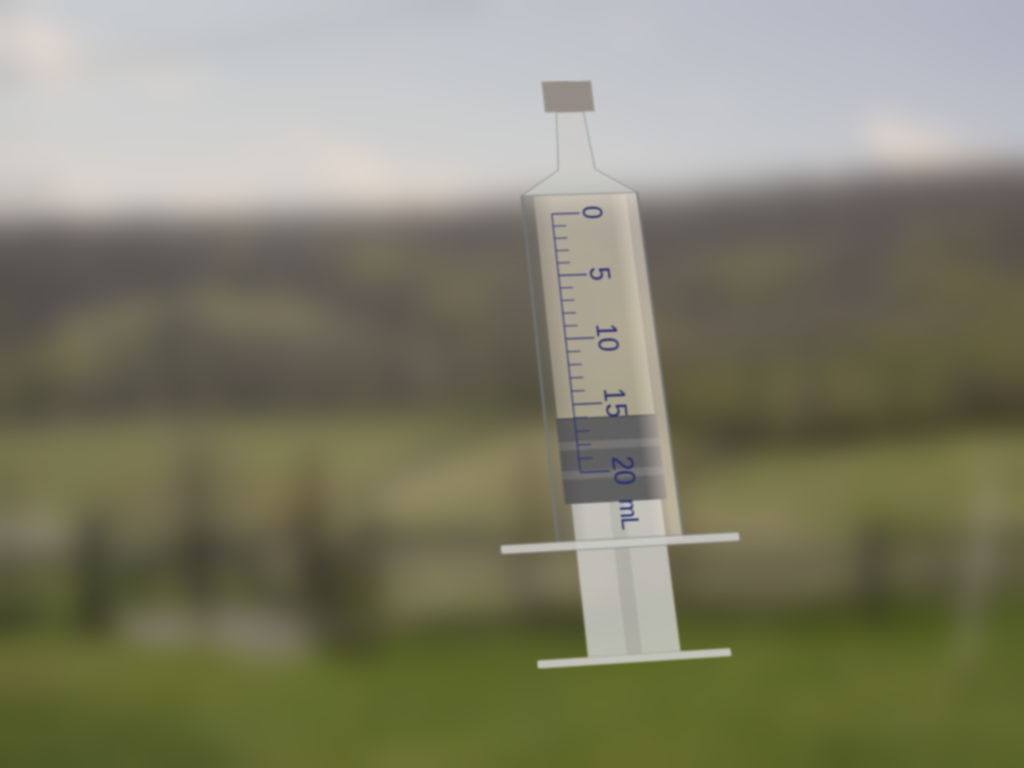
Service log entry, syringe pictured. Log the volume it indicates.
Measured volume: 16 mL
